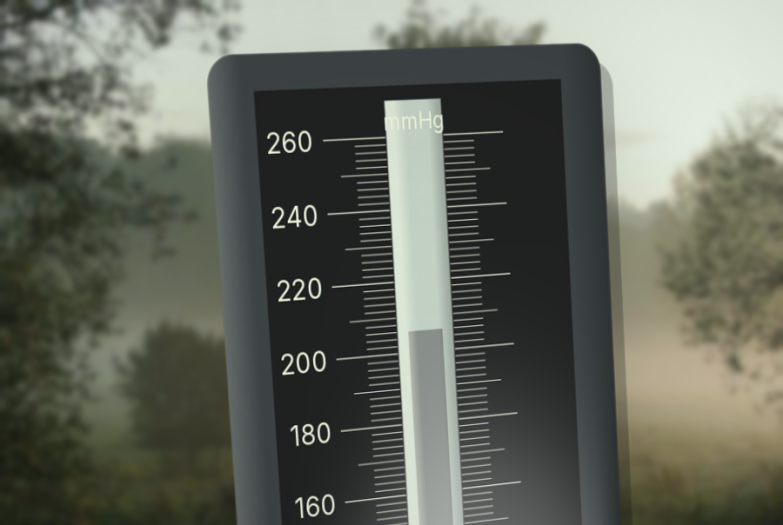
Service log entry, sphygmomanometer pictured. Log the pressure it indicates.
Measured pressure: 206 mmHg
